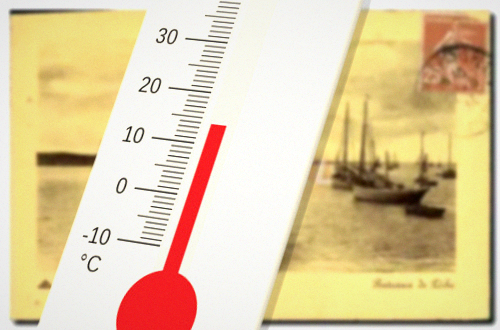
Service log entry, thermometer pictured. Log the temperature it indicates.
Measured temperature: 14 °C
